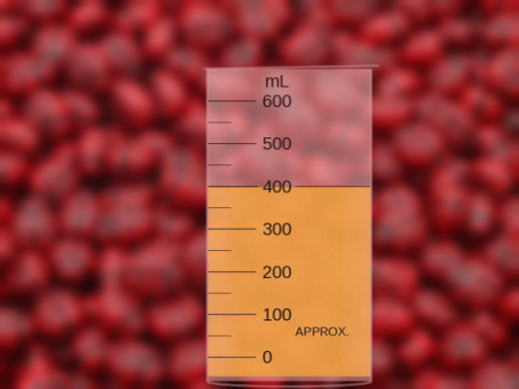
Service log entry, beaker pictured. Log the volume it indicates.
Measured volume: 400 mL
